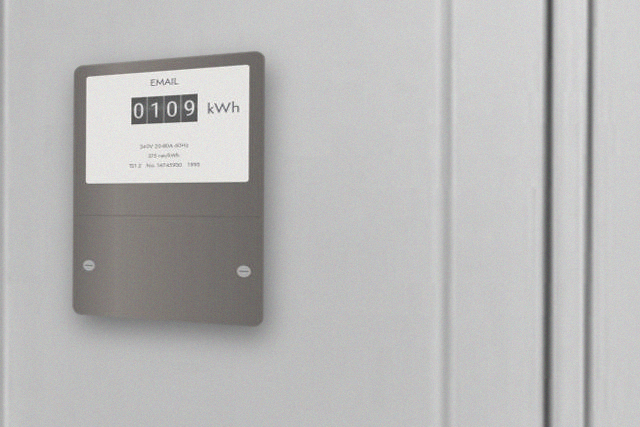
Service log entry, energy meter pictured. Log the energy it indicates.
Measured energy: 109 kWh
